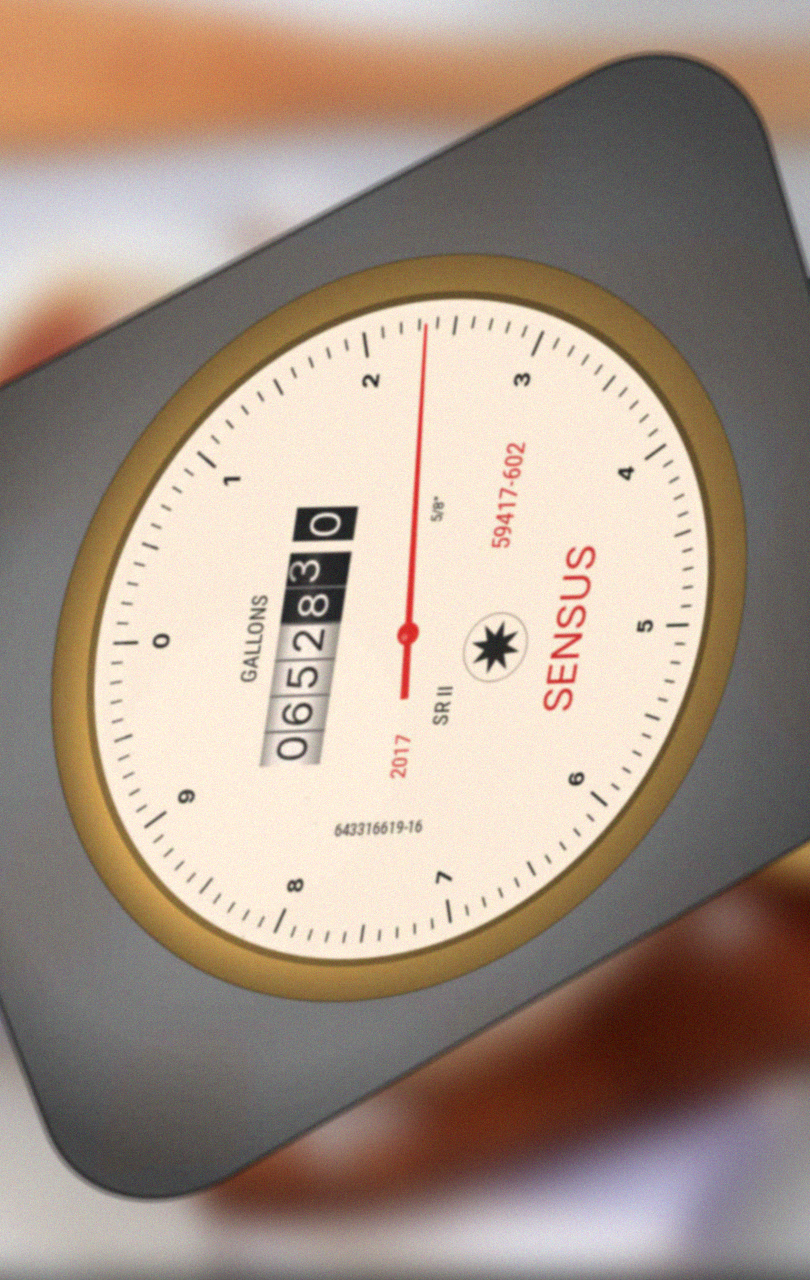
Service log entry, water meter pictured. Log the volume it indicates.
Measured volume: 652832.3 gal
